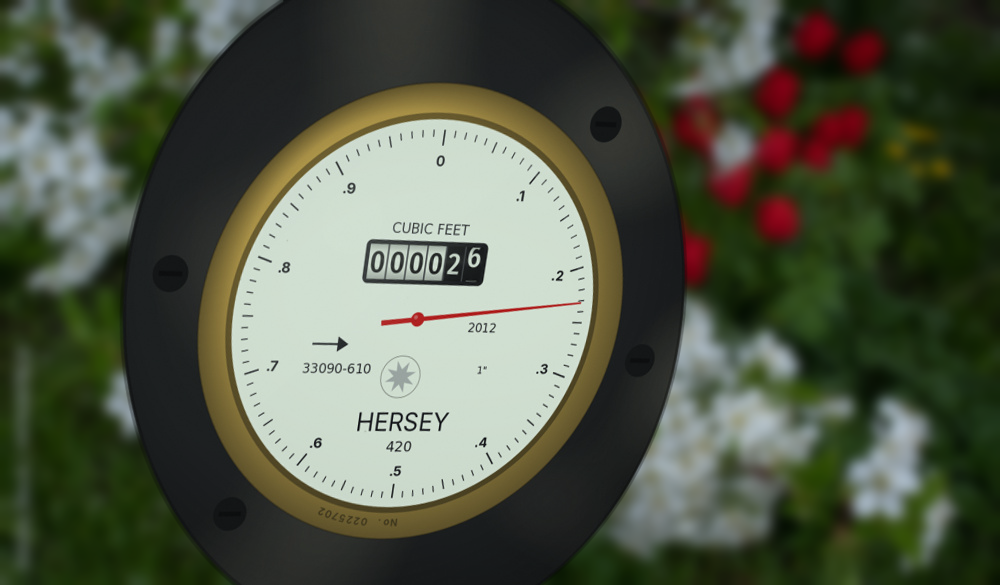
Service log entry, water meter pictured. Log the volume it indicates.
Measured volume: 26.23 ft³
